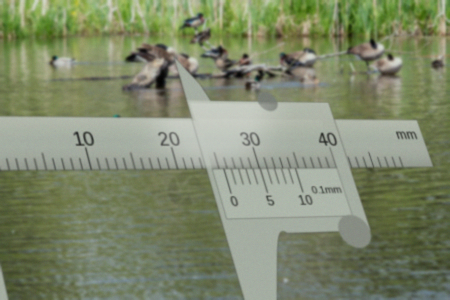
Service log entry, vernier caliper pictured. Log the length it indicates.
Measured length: 25.6 mm
